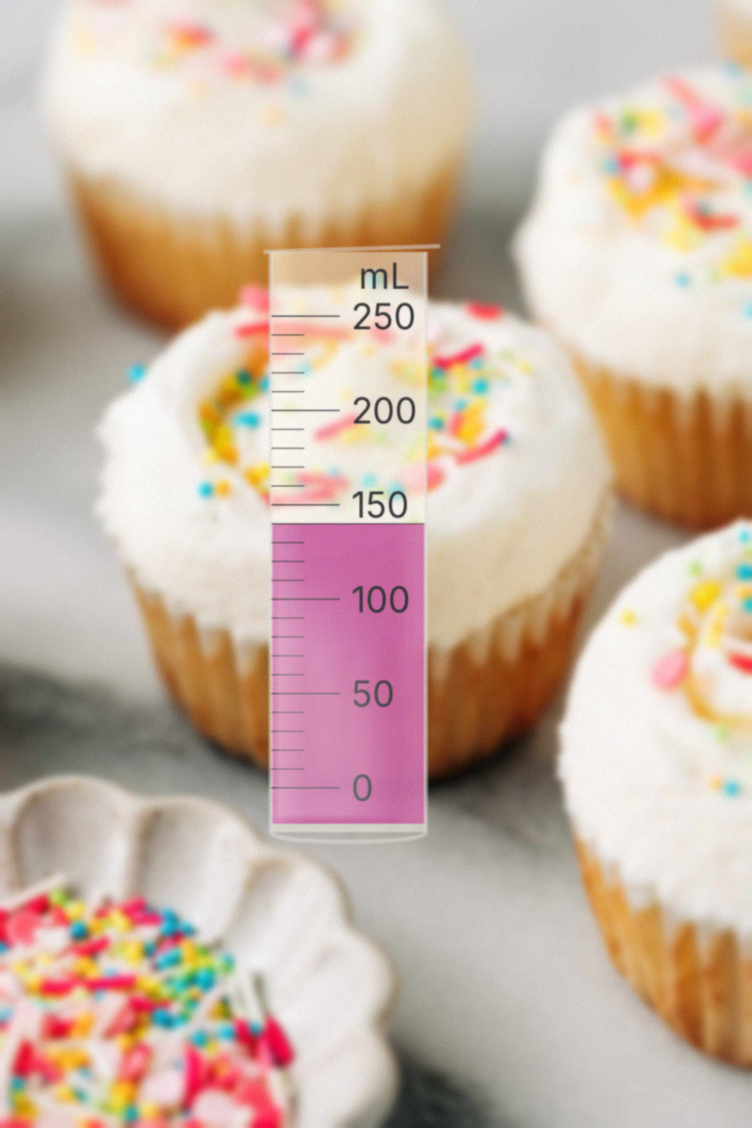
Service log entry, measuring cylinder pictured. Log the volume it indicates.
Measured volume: 140 mL
